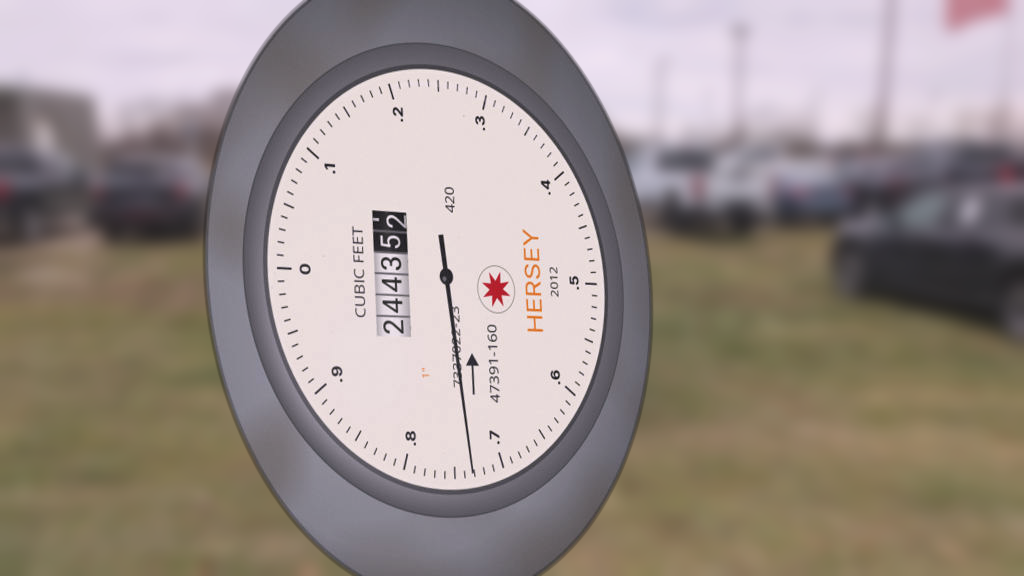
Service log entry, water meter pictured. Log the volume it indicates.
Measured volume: 244351.73 ft³
